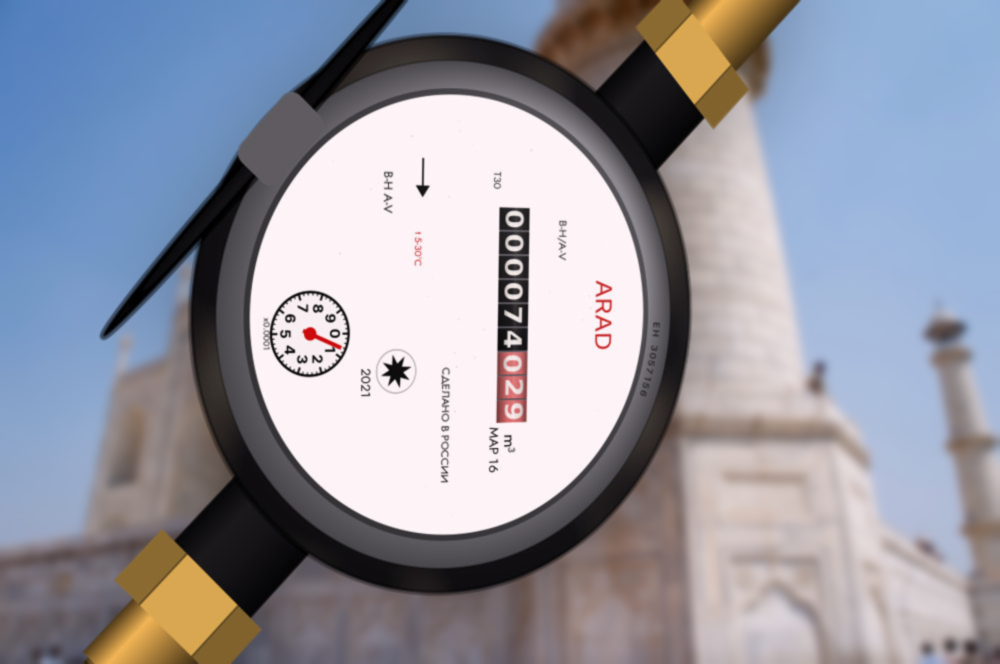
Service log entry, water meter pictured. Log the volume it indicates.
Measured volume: 74.0290 m³
